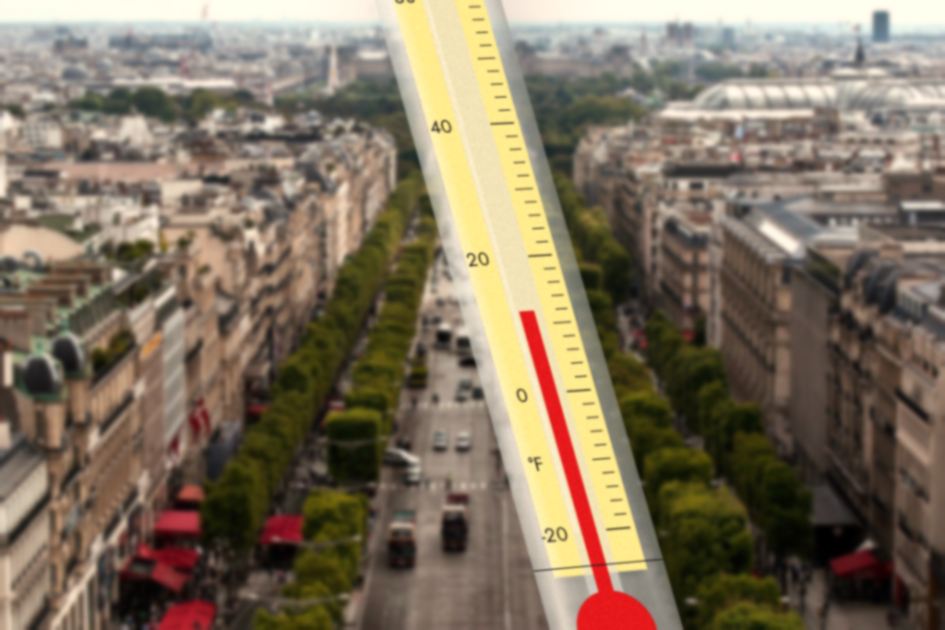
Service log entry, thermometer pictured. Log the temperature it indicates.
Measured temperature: 12 °F
